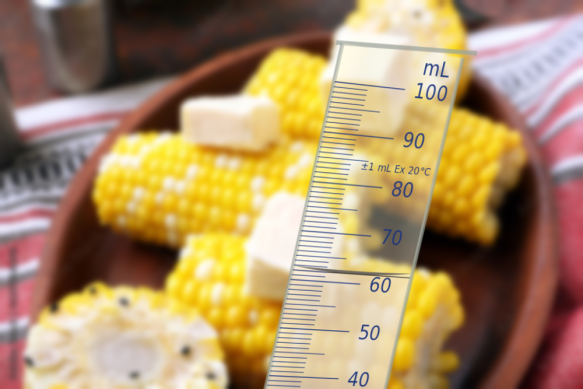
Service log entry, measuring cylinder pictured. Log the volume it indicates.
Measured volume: 62 mL
